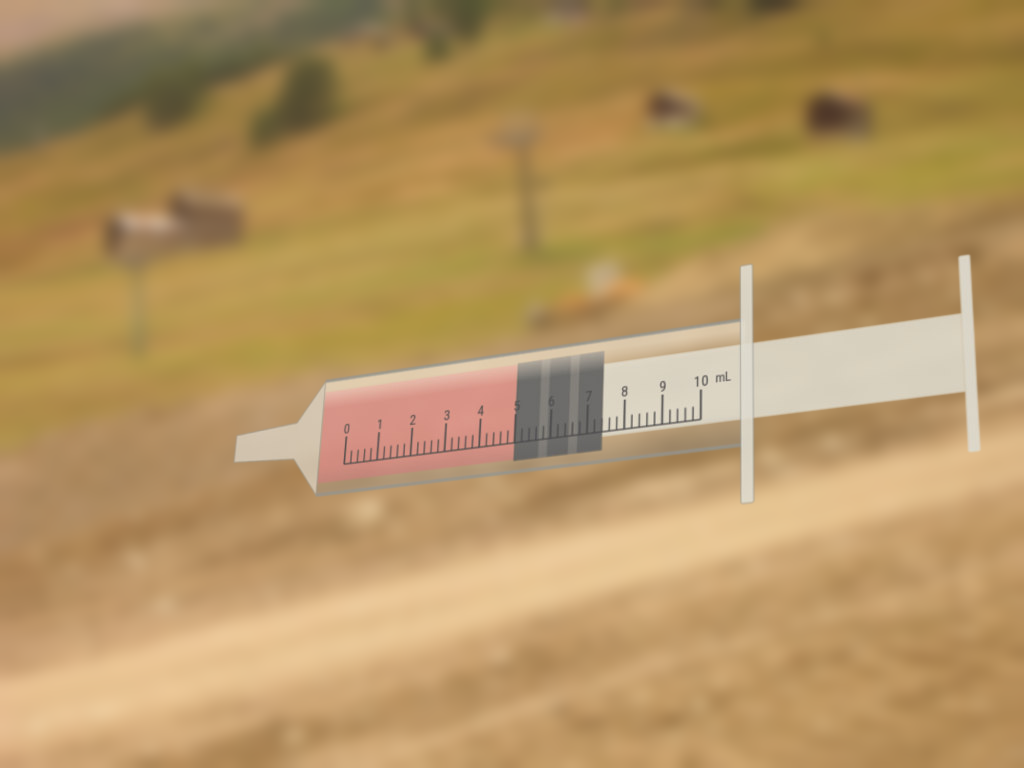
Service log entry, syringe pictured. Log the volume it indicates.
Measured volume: 5 mL
